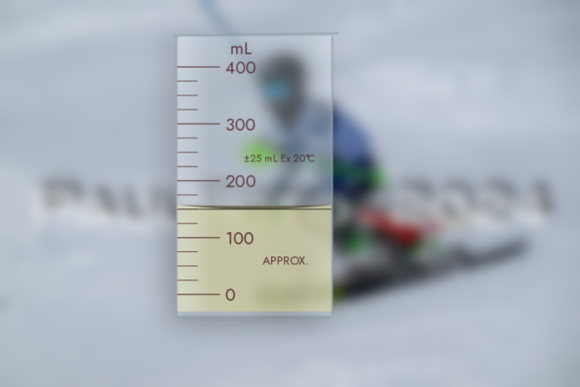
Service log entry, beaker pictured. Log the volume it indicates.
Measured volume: 150 mL
